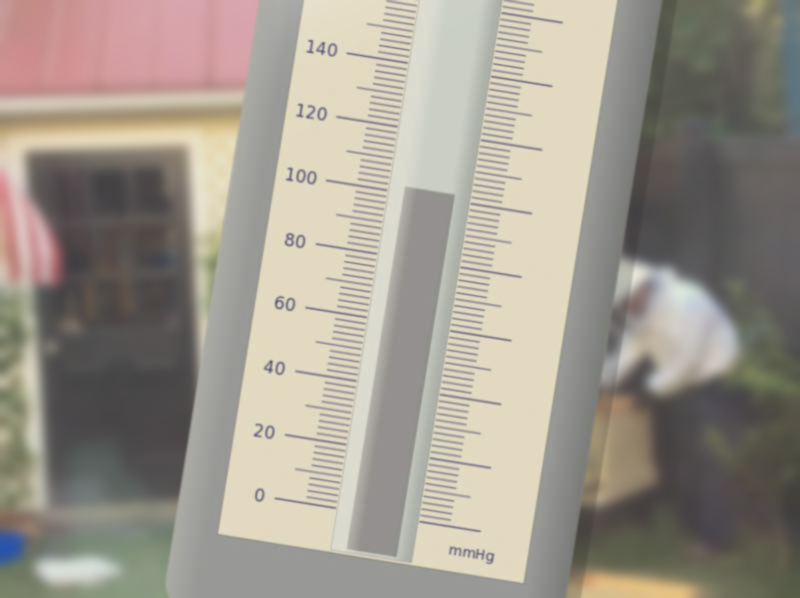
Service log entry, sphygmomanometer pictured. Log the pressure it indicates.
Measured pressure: 102 mmHg
